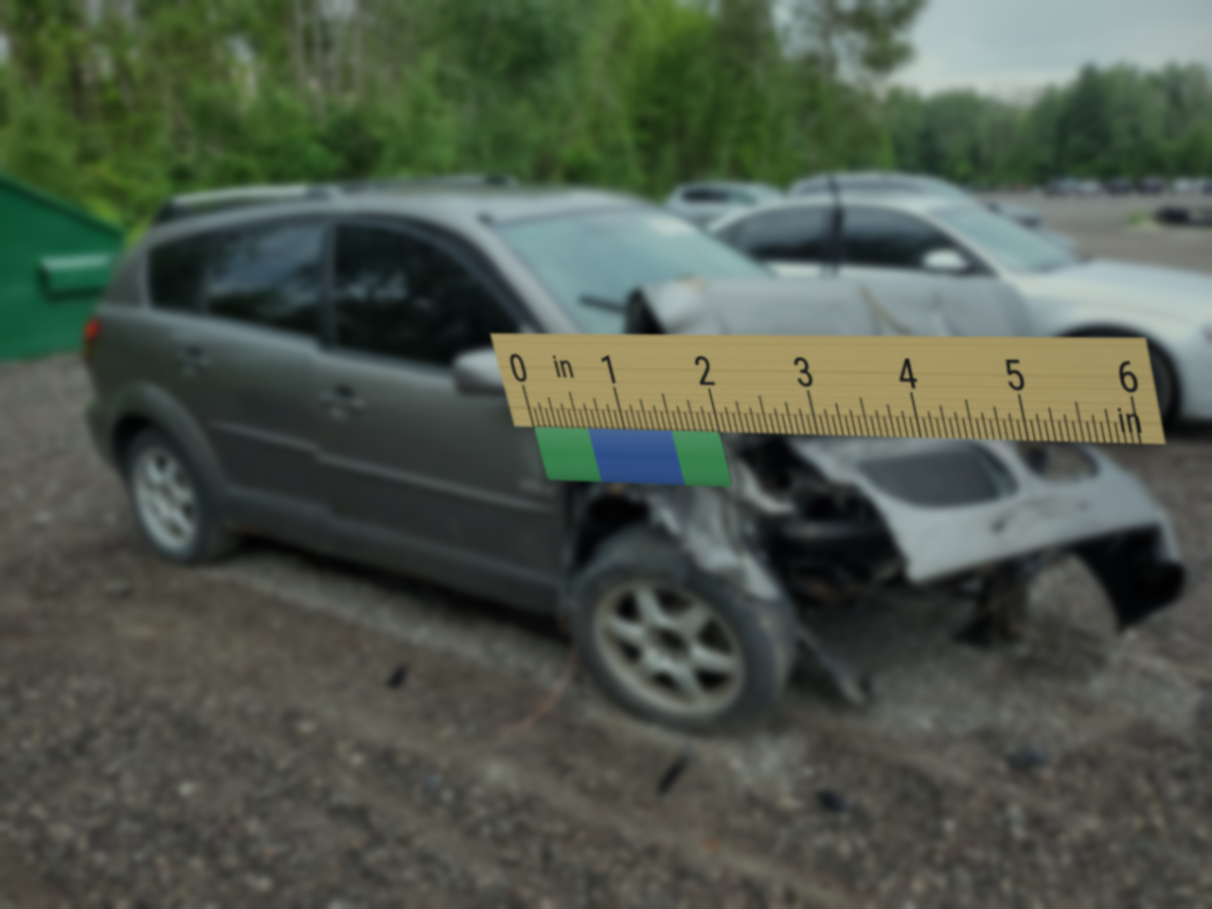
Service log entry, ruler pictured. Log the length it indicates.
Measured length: 2 in
